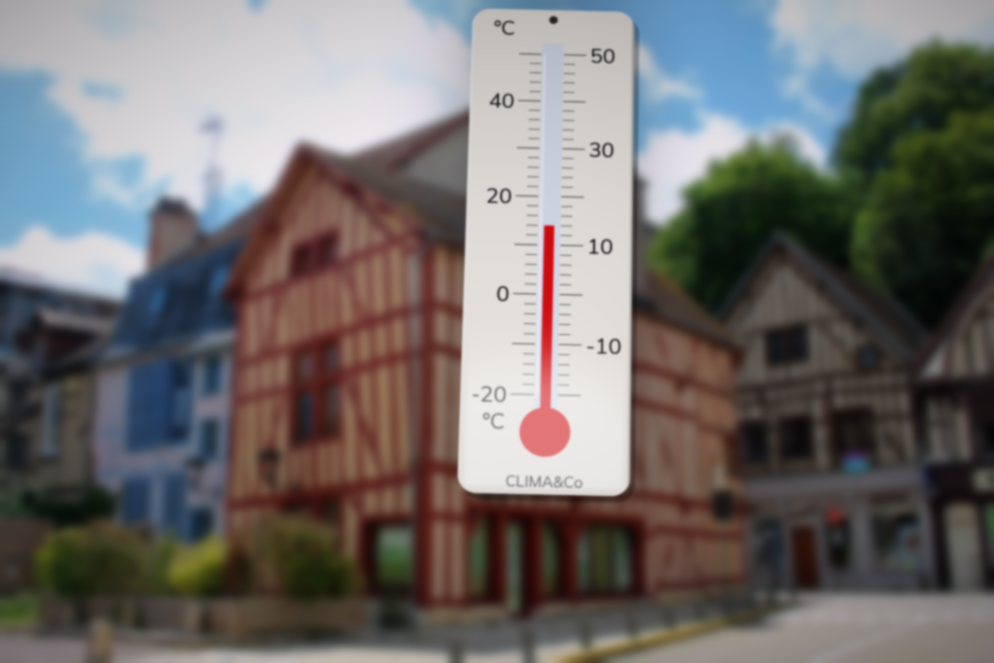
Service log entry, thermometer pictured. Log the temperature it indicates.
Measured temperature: 14 °C
